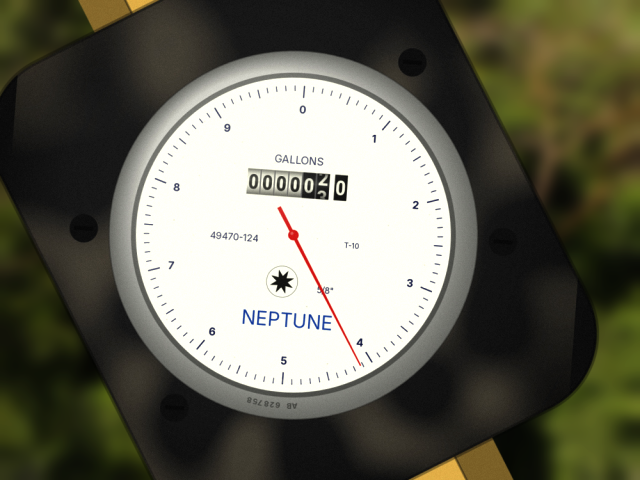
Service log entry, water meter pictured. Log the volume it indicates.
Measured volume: 24.1 gal
